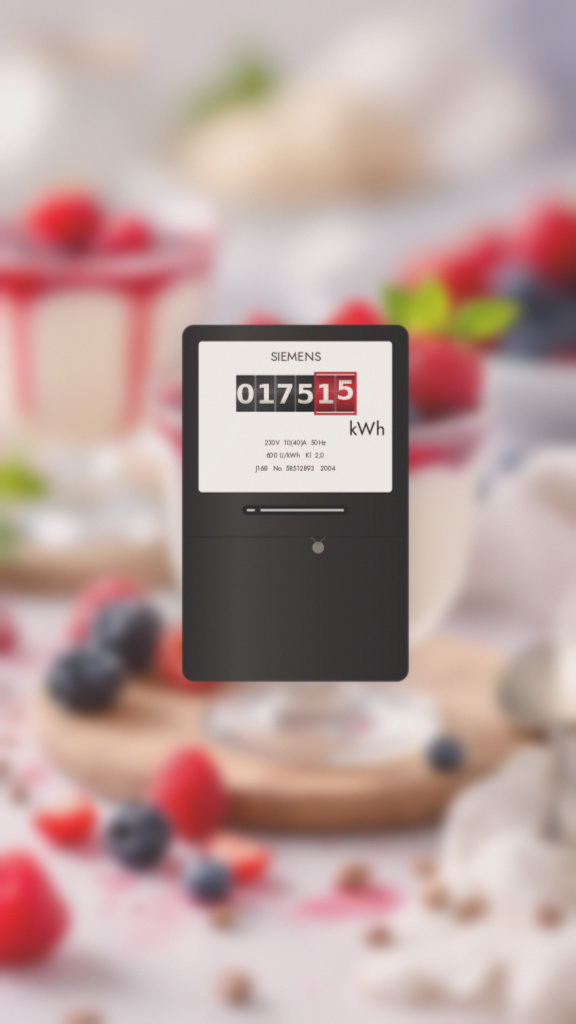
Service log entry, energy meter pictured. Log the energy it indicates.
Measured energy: 175.15 kWh
